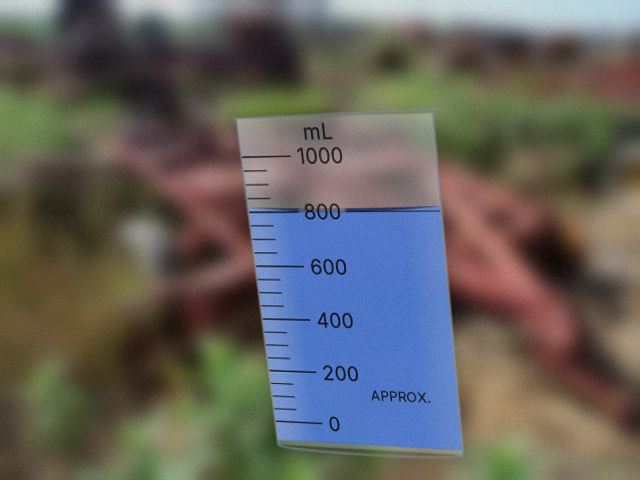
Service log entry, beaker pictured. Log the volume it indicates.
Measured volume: 800 mL
